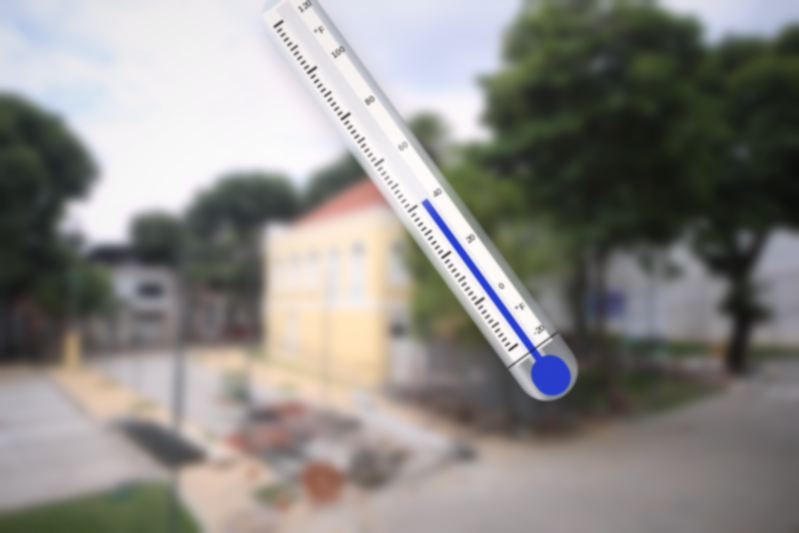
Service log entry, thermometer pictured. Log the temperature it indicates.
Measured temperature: 40 °F
